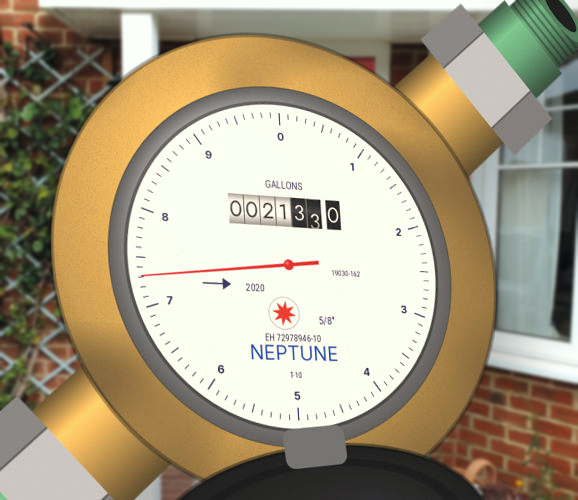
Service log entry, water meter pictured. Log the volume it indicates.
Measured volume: 21327.3 gal
